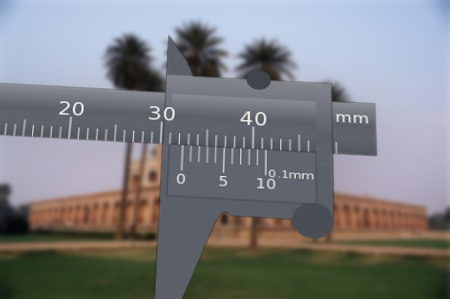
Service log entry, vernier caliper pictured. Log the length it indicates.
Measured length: 32.4 mm
